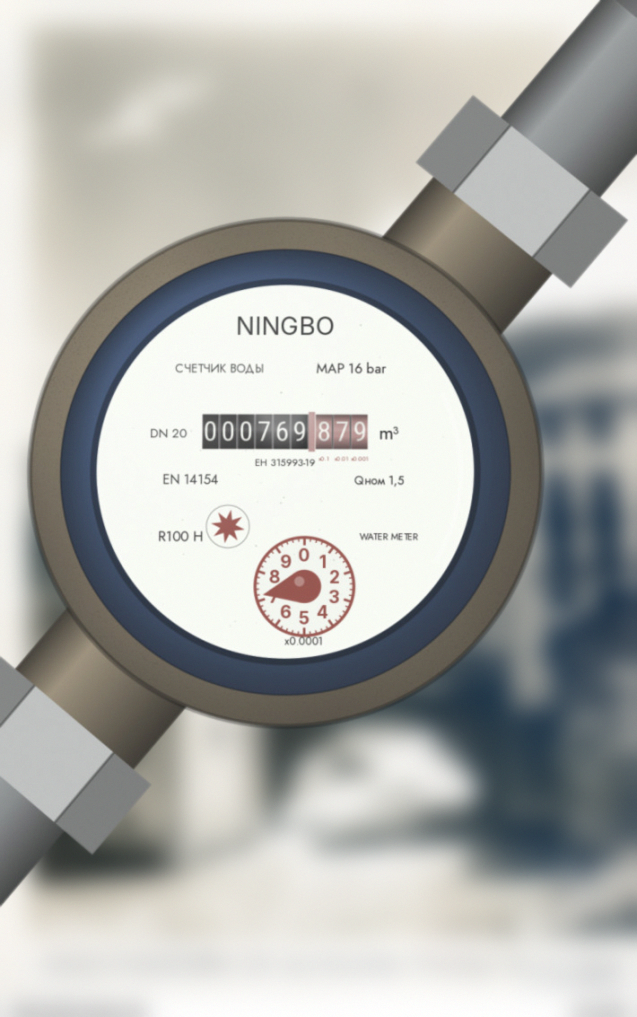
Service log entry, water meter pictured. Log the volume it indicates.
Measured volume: 769.8797 m³
